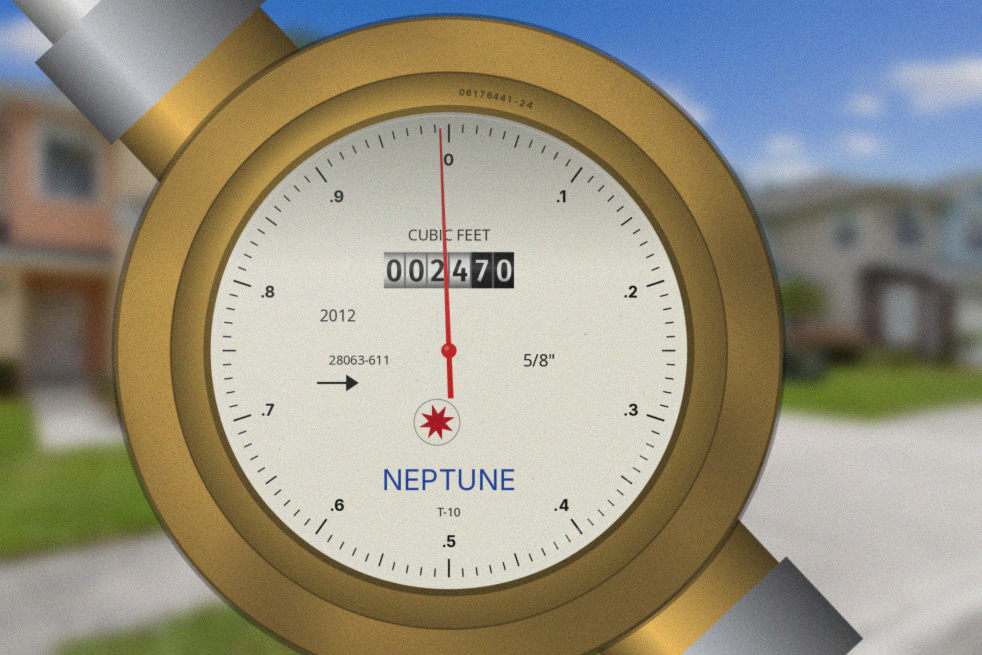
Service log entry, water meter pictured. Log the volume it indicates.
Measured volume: 2469.99 ft³
